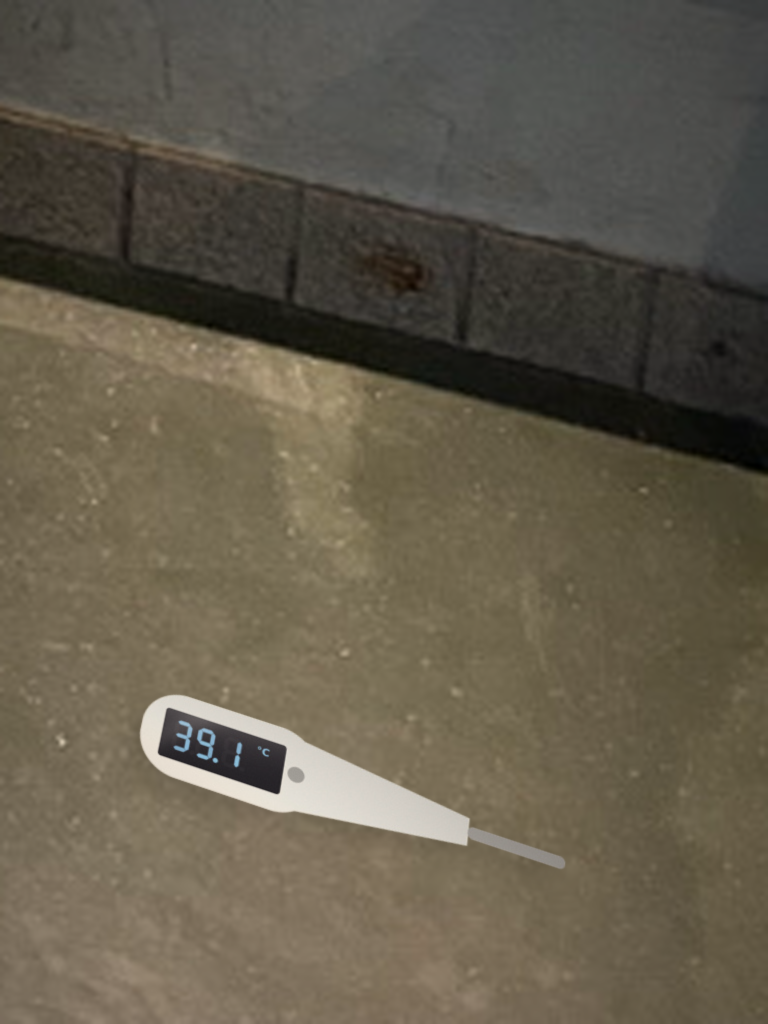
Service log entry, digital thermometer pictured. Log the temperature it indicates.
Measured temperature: 39.1 °C
